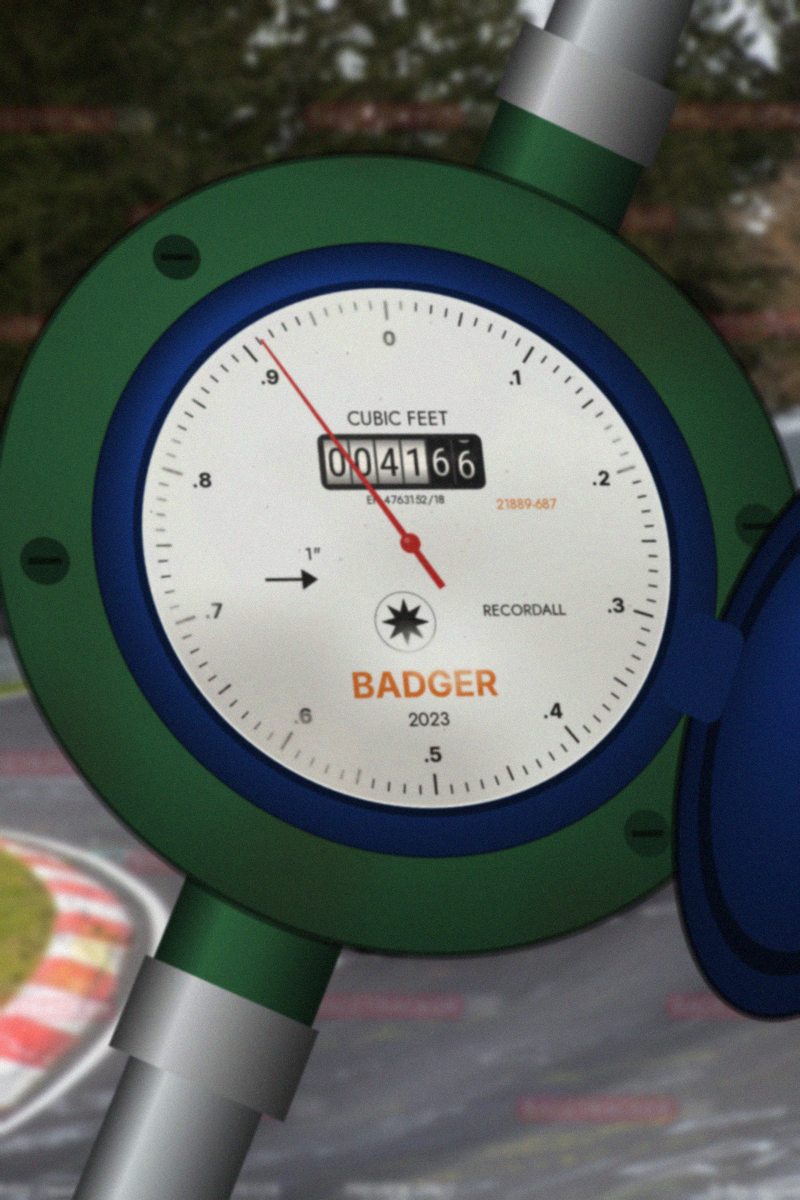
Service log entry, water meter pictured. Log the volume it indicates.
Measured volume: 4165.91 ft³
